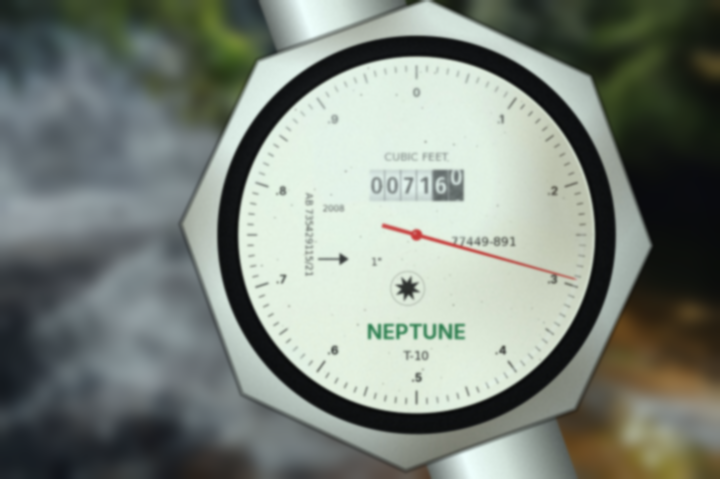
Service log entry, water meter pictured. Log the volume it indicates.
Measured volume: 7160.29 ft³
